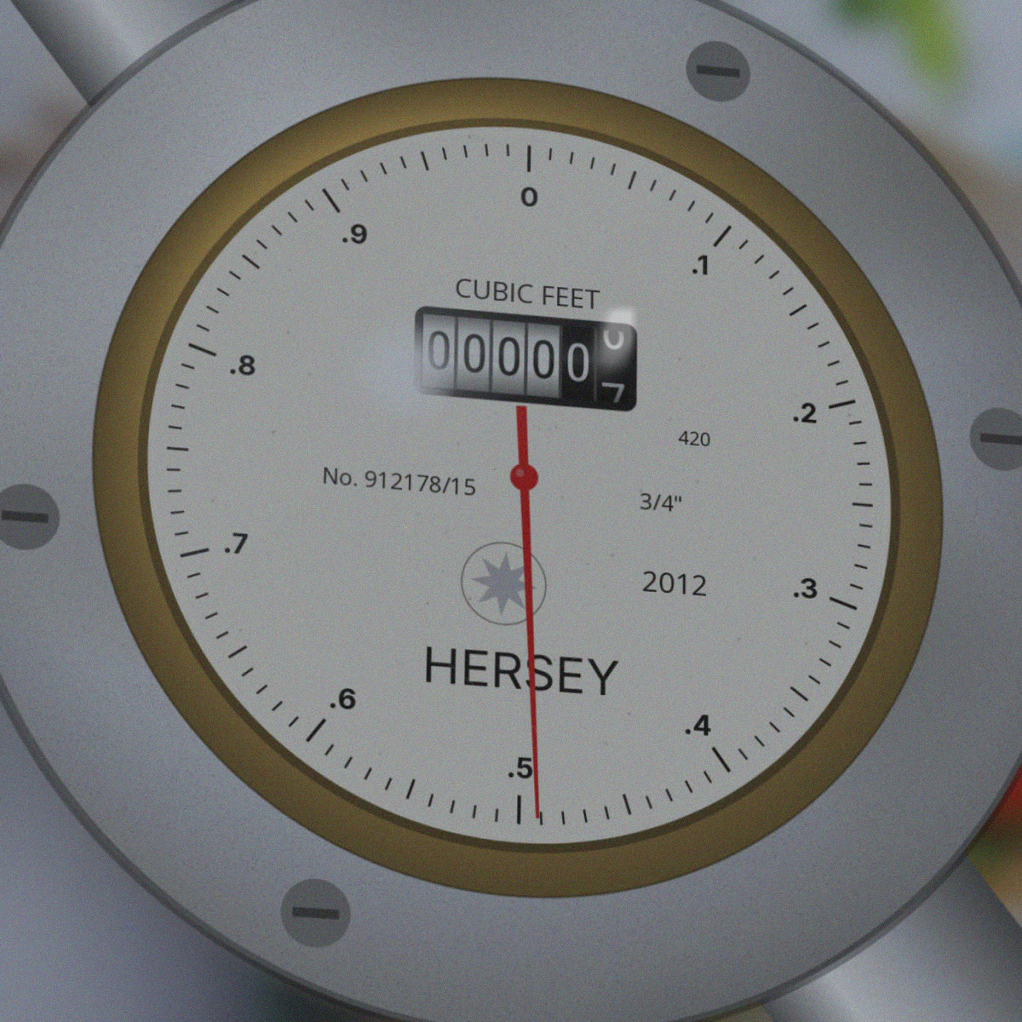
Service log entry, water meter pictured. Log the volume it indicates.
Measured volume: 6.49 ft³
